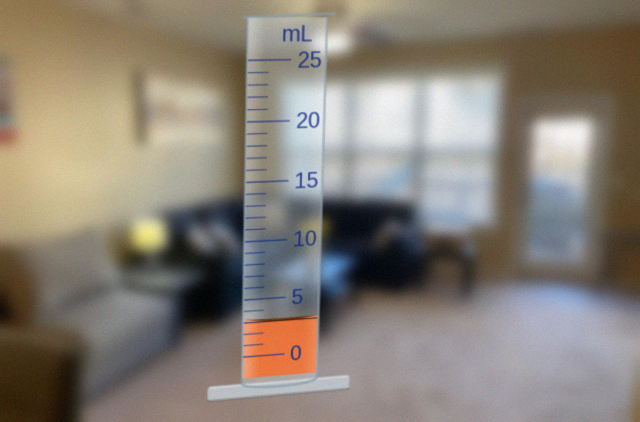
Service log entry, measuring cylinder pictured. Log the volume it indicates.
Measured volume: 3 mL
